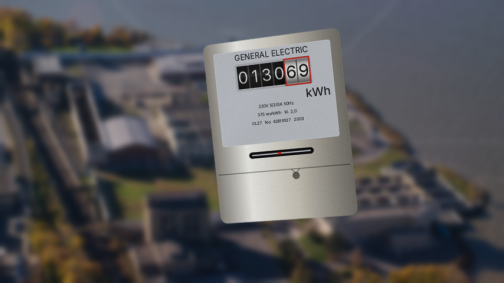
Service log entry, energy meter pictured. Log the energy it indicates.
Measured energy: 130.69 kWh
